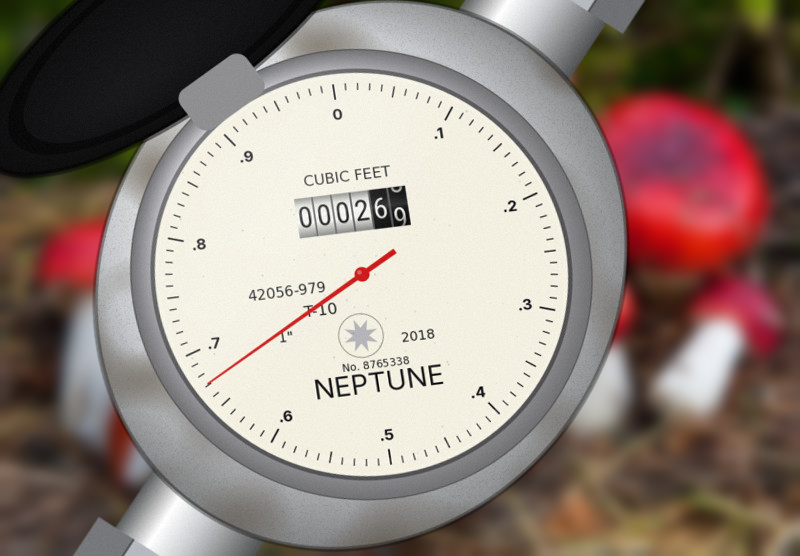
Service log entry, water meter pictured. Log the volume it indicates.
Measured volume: 268.67 ft³
